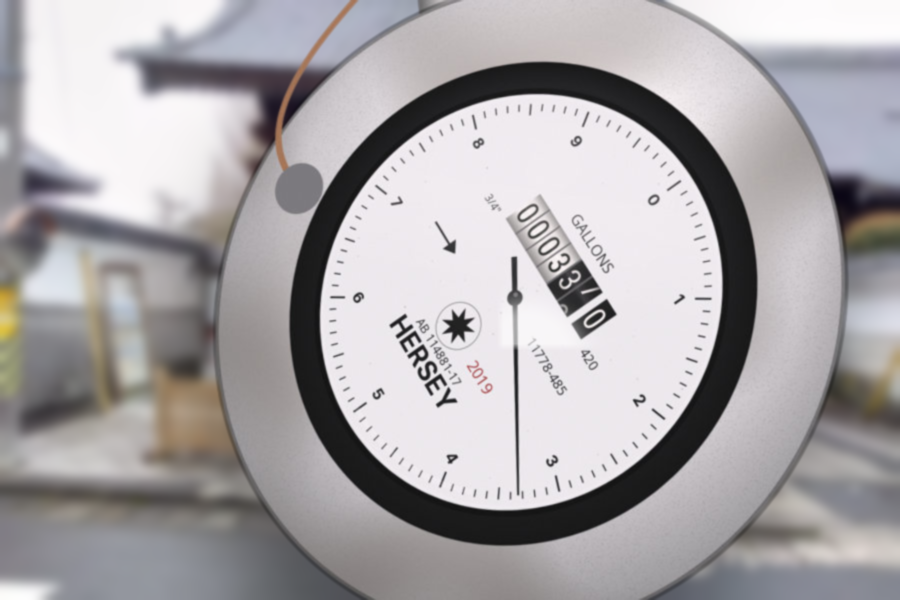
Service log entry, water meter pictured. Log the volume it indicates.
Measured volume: 3373.3 gal
